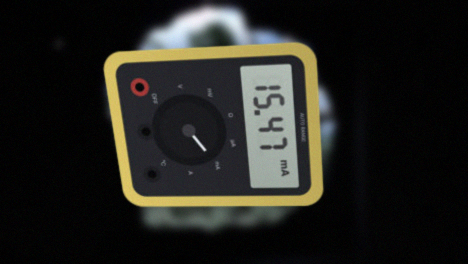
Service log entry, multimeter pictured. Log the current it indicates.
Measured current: 15.47 mA
